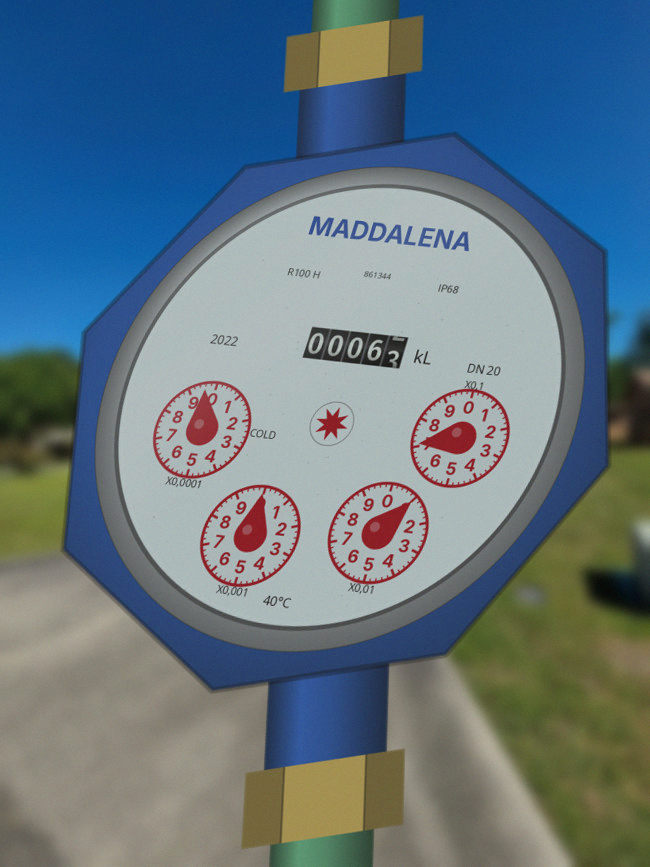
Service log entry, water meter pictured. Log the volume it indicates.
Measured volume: 62.7099 kL
